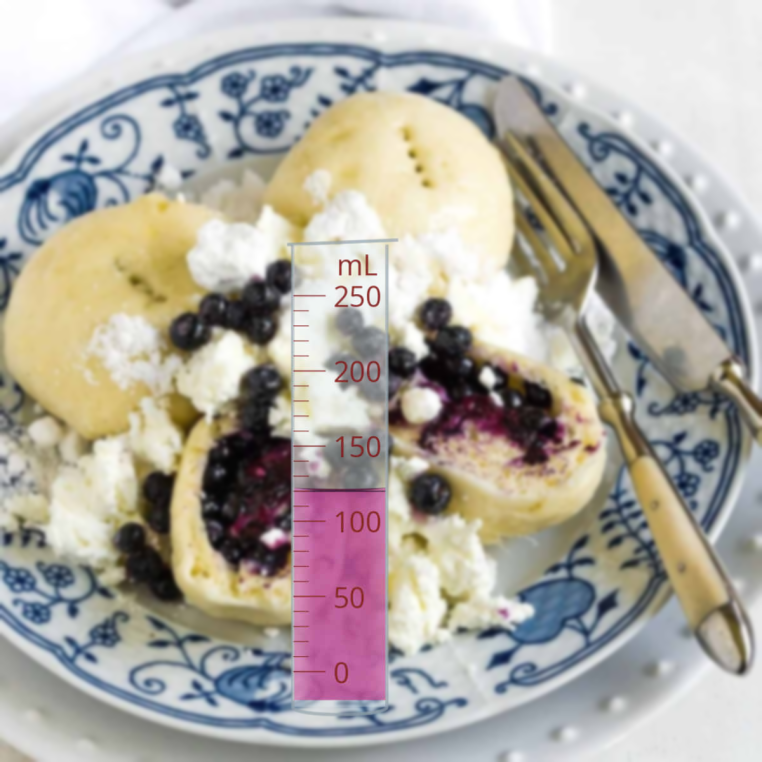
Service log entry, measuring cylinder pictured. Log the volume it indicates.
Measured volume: 120 mL
